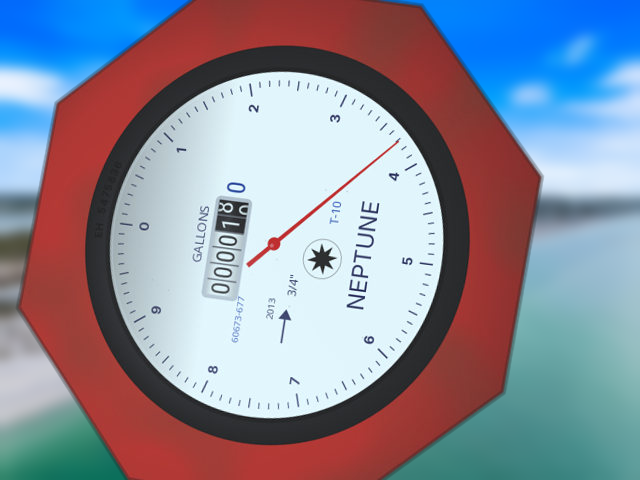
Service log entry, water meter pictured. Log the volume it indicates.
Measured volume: 183.7 gal
